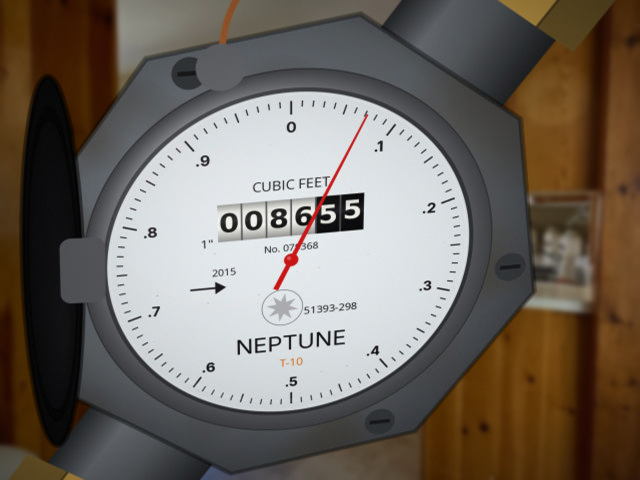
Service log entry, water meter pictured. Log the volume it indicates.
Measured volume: 8655.07 ft³
